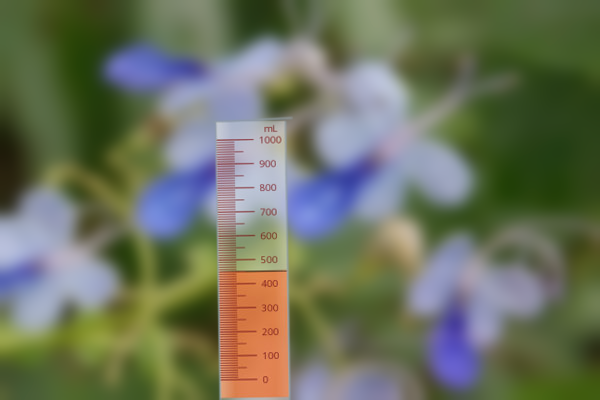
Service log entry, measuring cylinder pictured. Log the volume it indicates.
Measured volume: 450 mL
